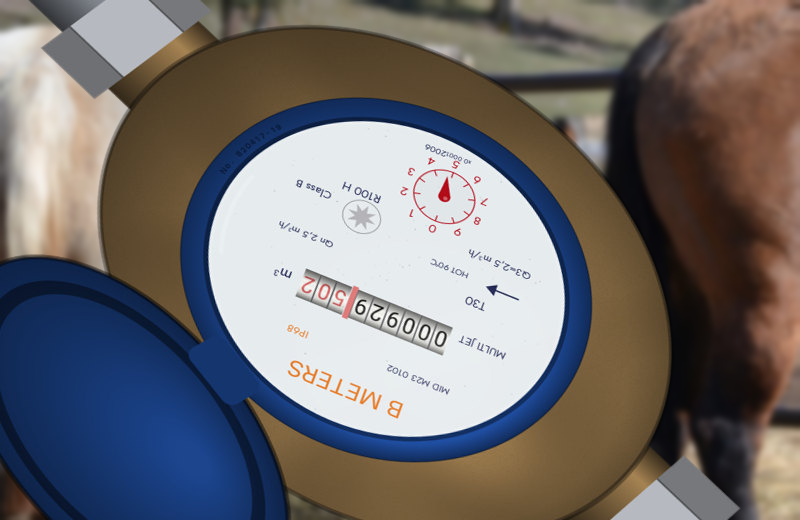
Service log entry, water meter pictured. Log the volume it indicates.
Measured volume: 929.5024 m³
